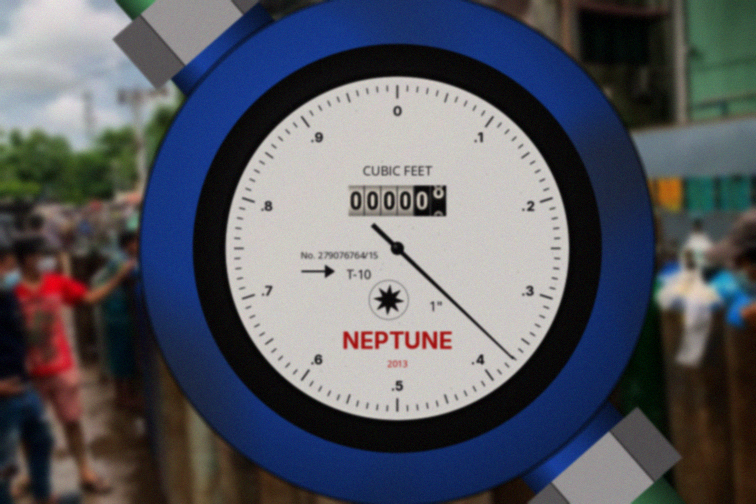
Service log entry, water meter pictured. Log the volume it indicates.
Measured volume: 8.37 ft³
